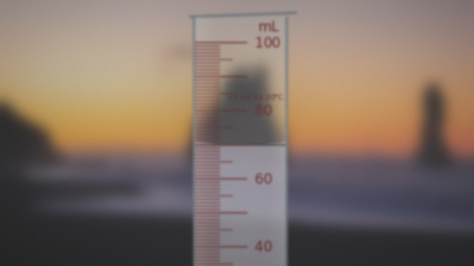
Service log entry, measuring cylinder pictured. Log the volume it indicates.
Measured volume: 70 mL
